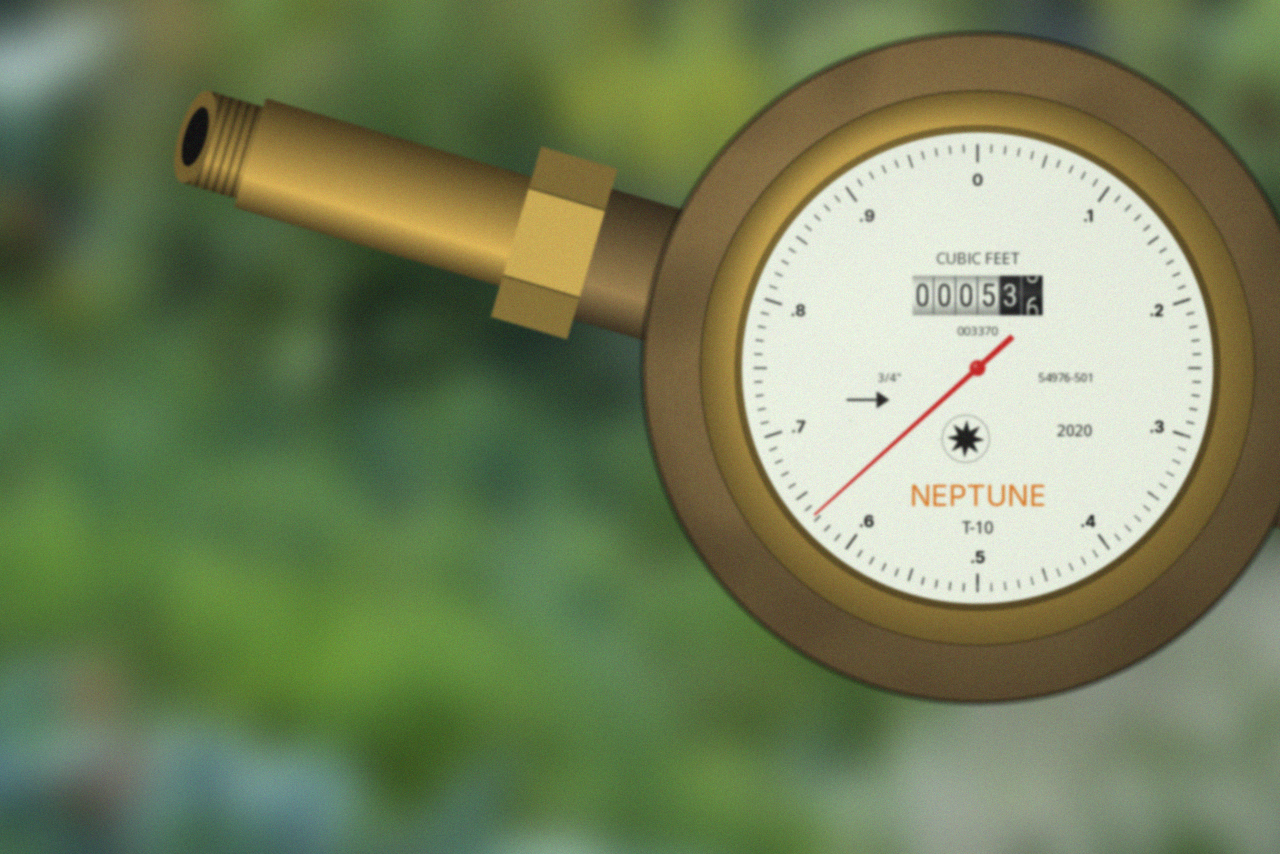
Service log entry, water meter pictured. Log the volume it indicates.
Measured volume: 535.63 ft³
